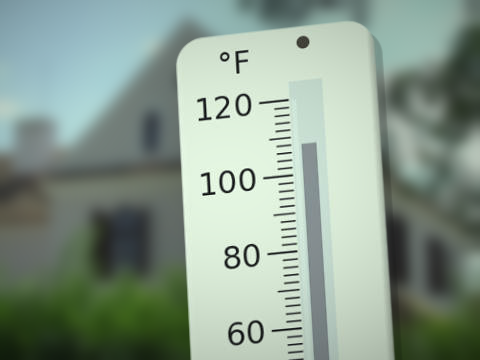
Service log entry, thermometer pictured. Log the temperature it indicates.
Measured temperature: 108 °F
